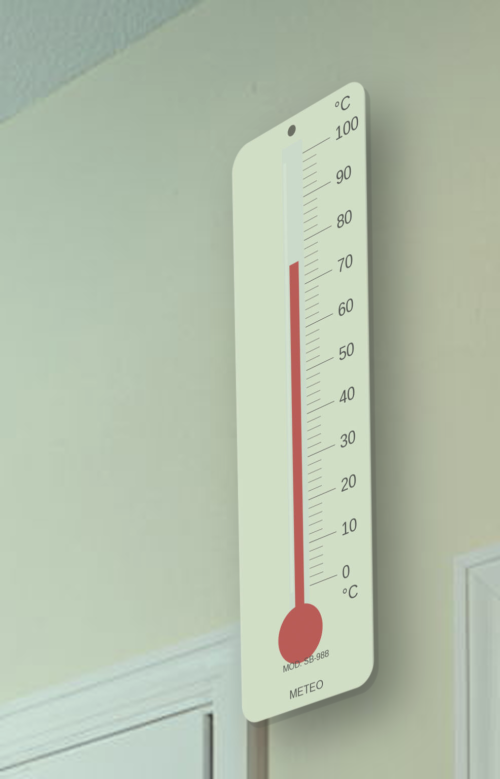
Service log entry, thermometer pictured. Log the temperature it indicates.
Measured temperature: 76 °C
